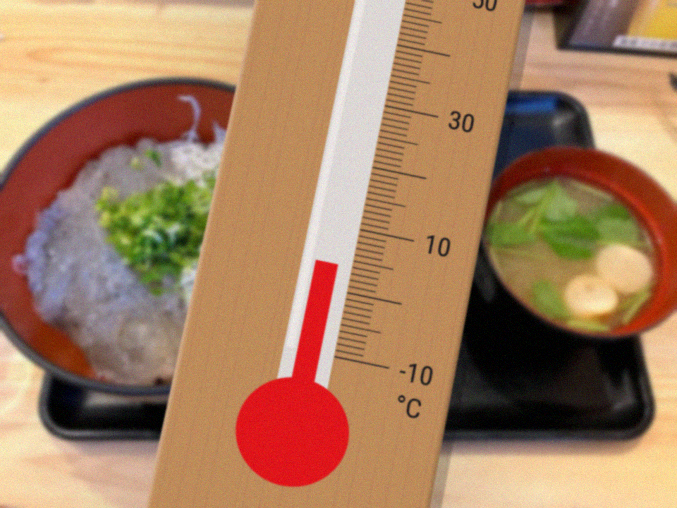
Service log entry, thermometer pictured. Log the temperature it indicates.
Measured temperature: 4 °C
